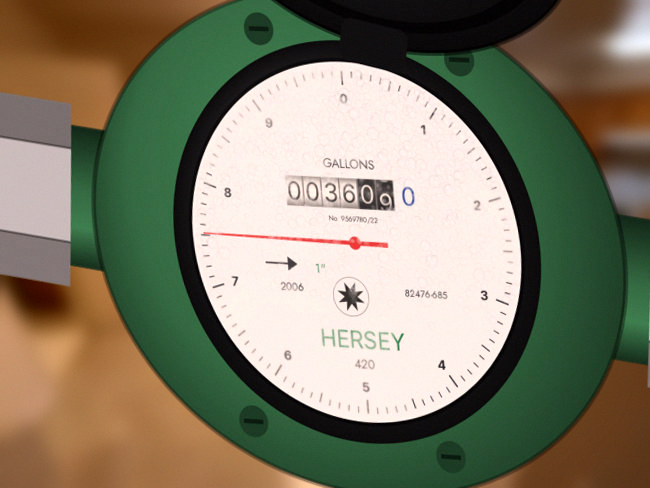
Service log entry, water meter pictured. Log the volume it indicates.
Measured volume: 36087.5 gal
